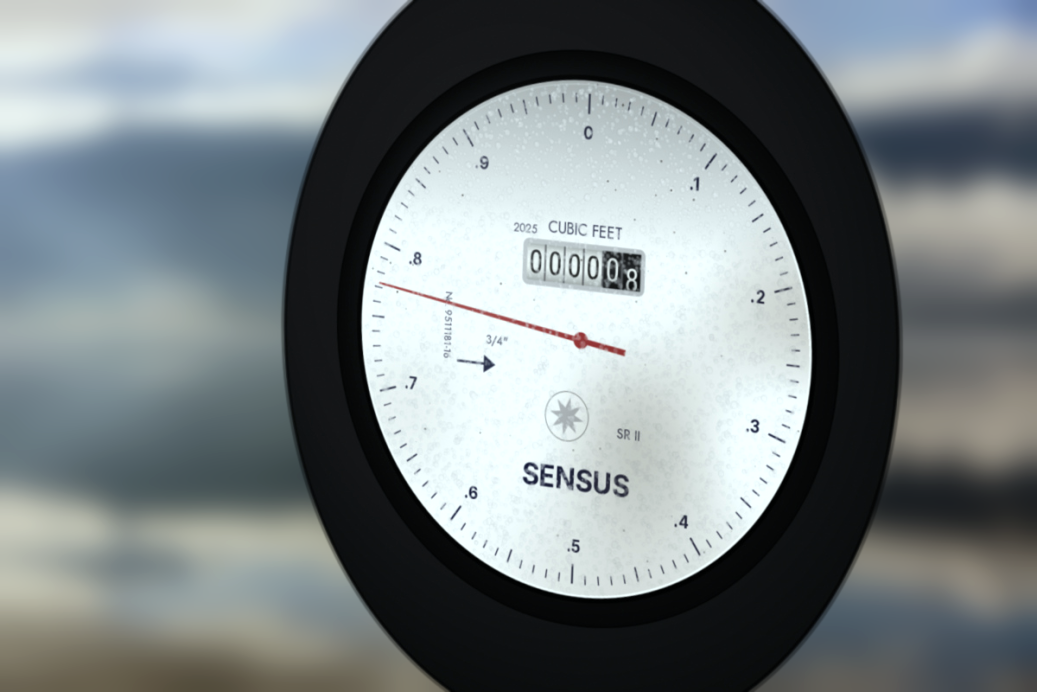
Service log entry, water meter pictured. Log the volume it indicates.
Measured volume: 7.77 ft³
